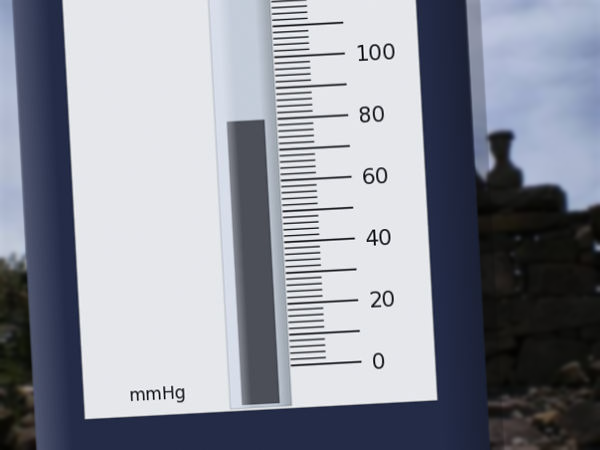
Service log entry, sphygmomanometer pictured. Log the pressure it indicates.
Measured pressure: 80 mmHg
